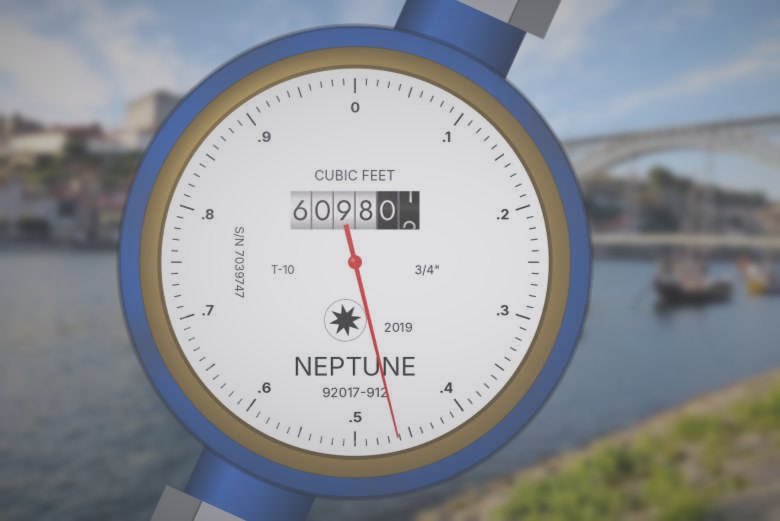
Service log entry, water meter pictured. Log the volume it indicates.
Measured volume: 609801.46 ft³
